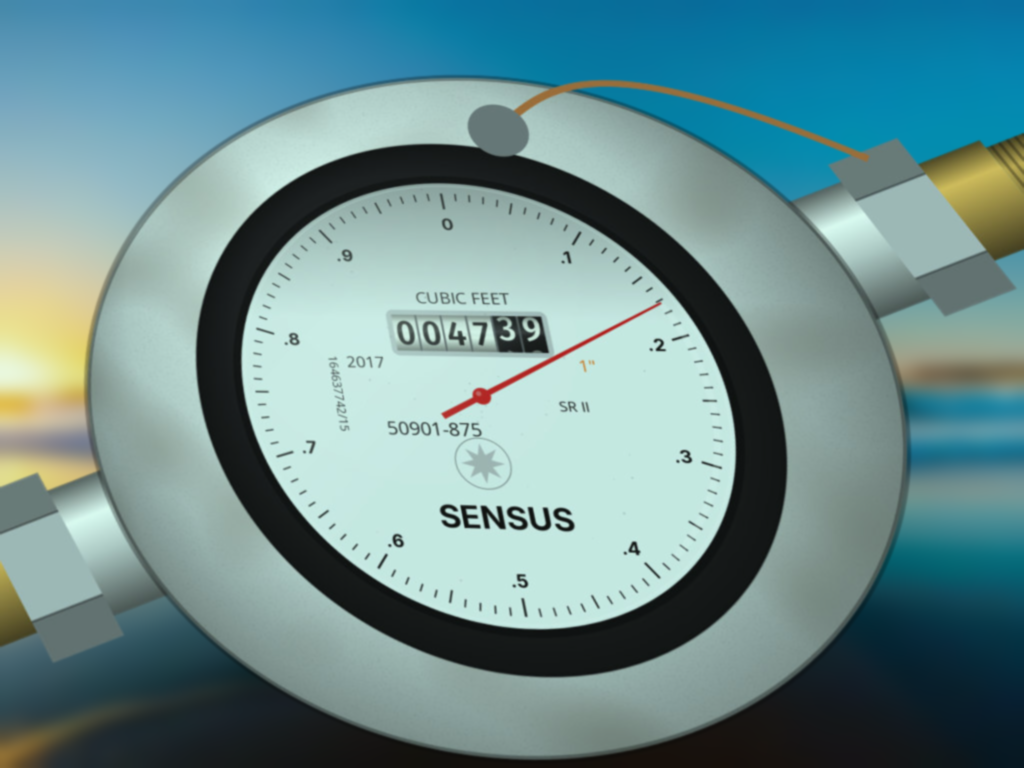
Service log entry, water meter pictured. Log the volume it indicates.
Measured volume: 4739.17 ft³
